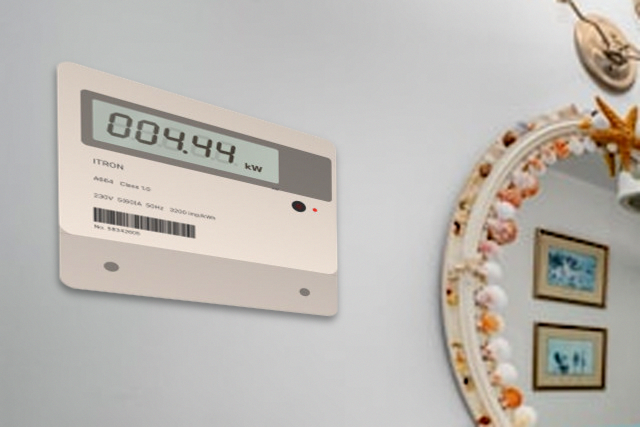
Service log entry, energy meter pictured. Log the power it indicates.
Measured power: 4.44 kW
